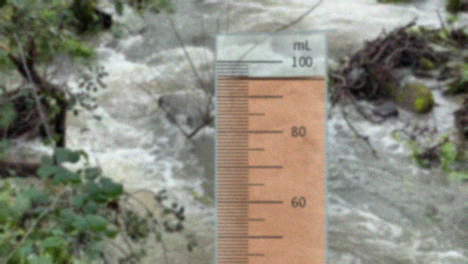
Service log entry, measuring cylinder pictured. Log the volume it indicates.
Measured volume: 95 mL
